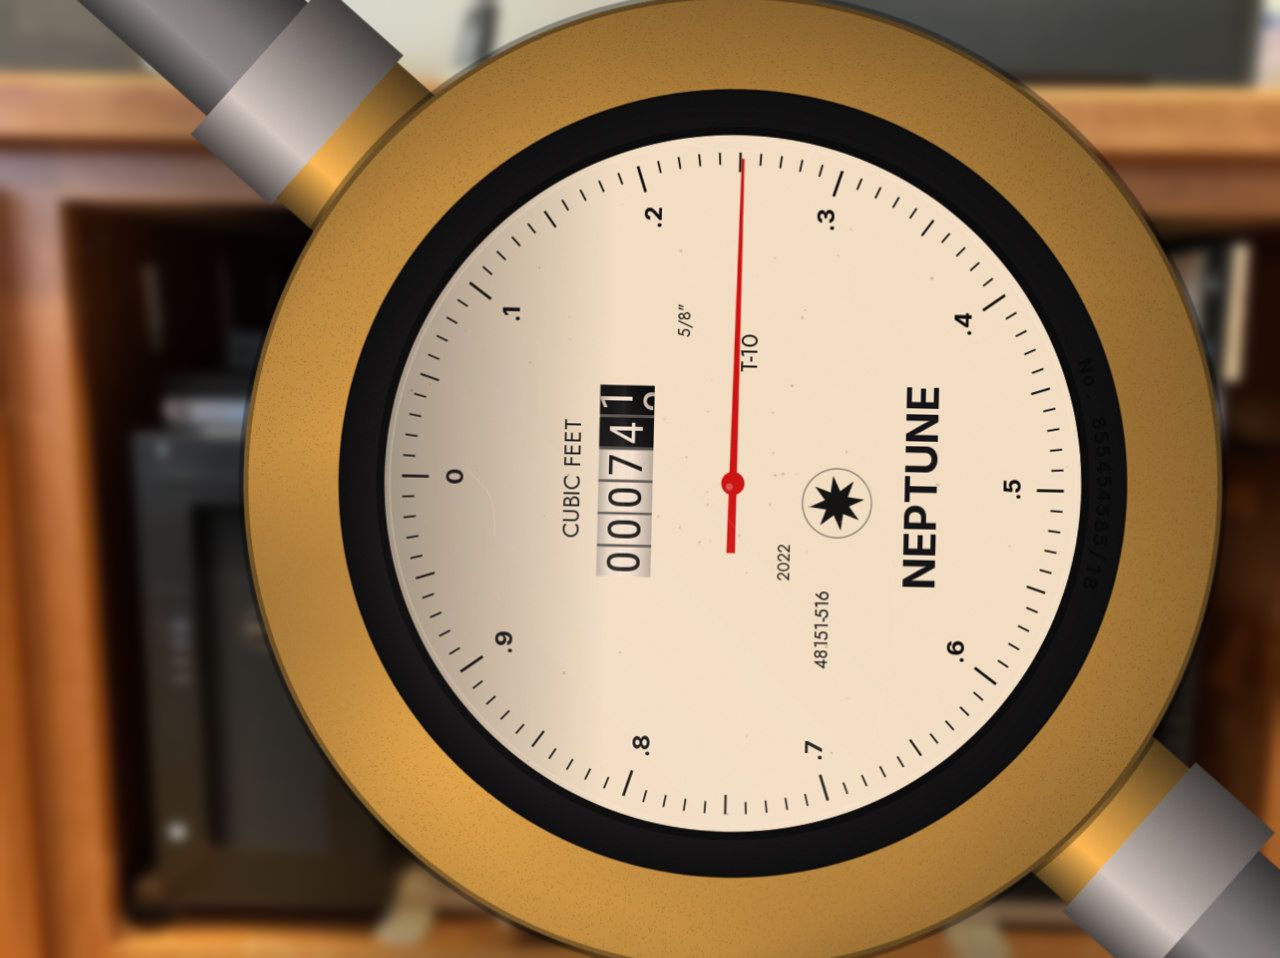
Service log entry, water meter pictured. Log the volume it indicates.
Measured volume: 741.25 ft³
